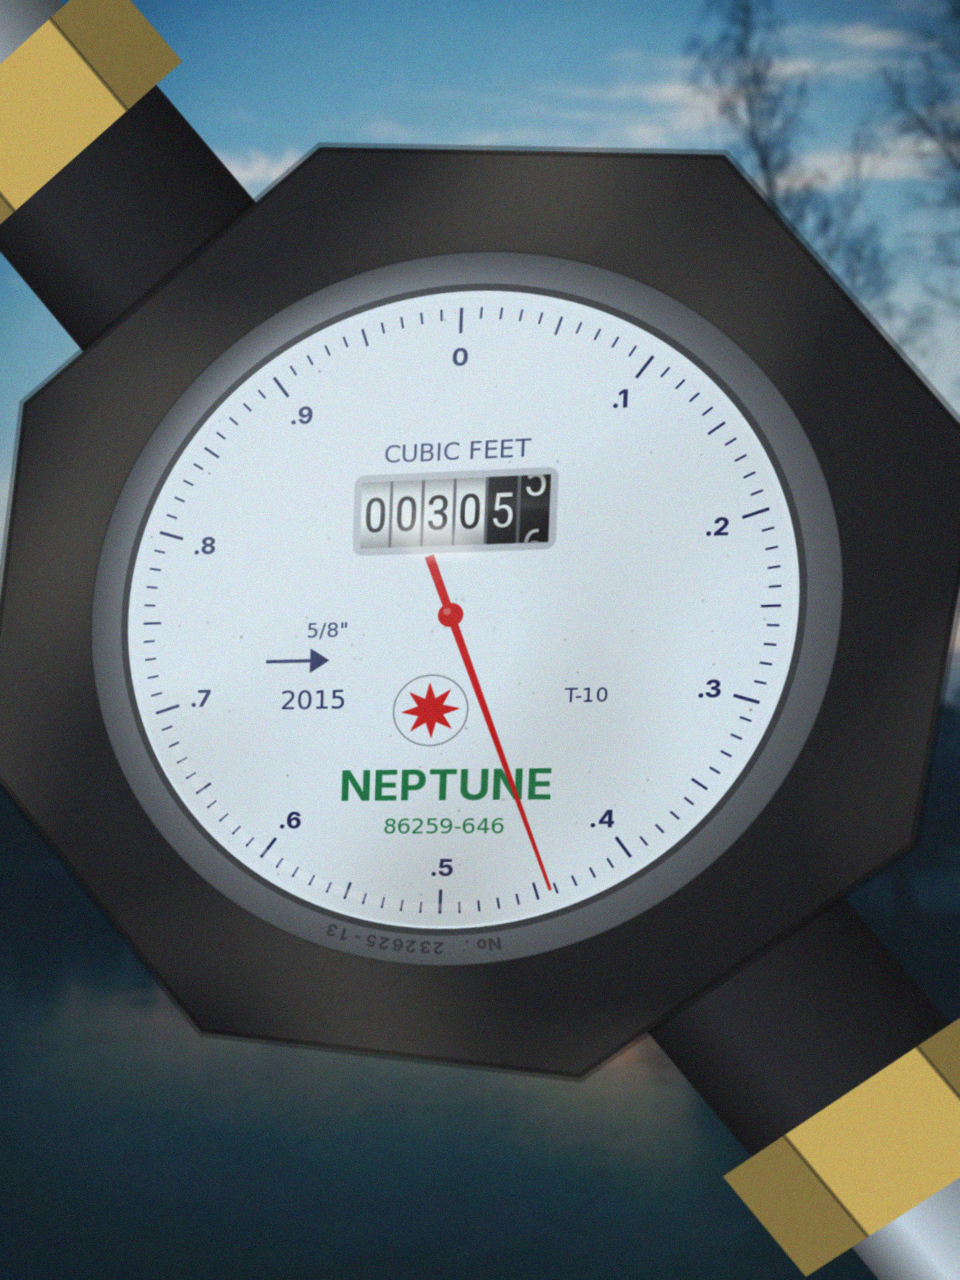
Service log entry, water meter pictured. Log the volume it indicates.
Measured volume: 3055.44 ft³
